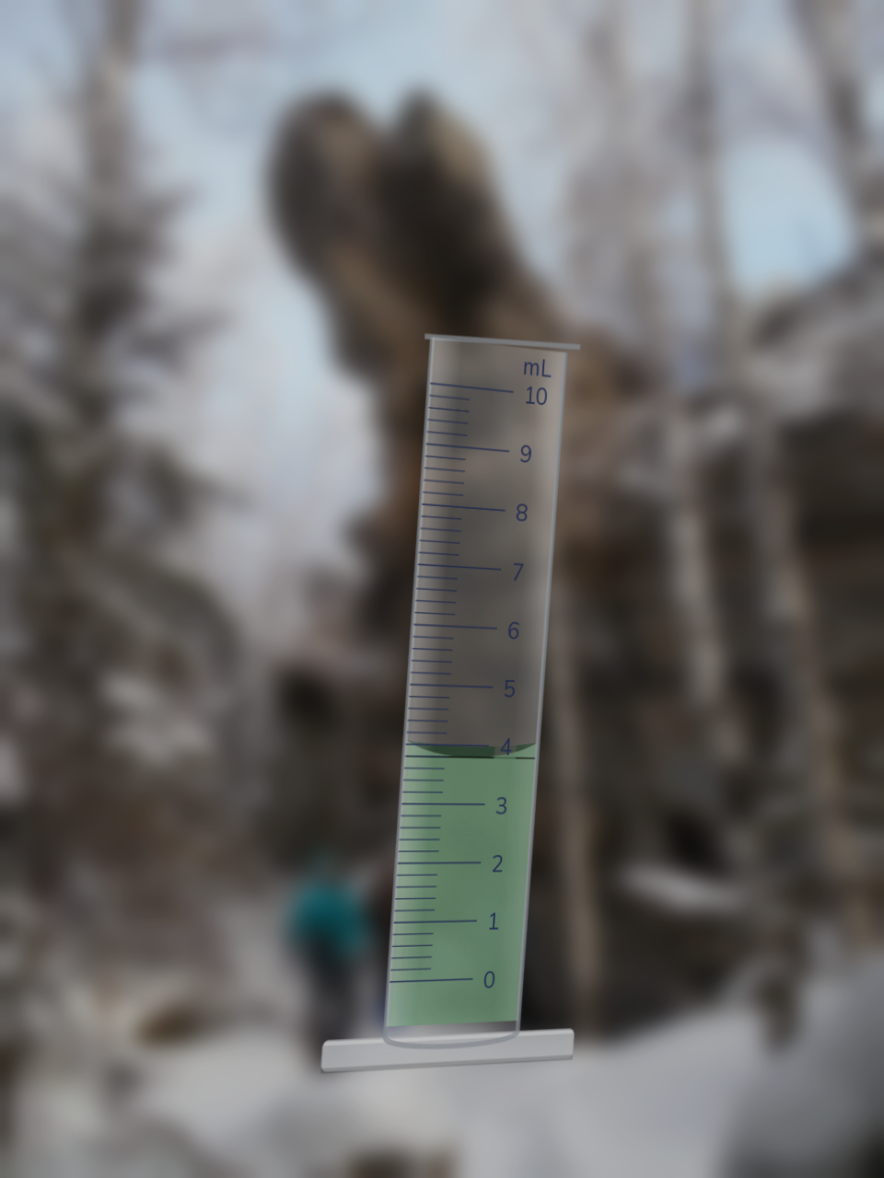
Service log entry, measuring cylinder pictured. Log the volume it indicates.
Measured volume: 3.8 mL
